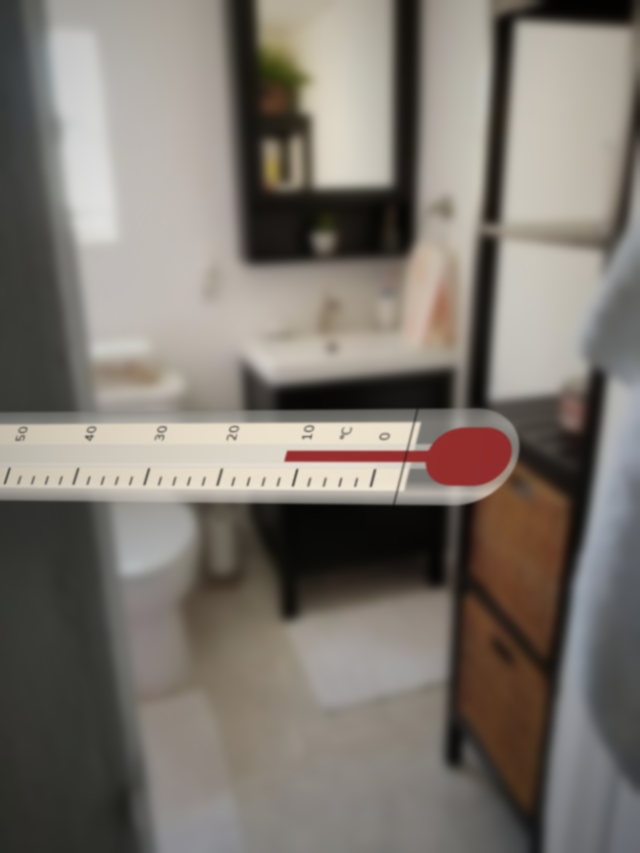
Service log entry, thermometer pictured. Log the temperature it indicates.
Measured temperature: 12 °C
